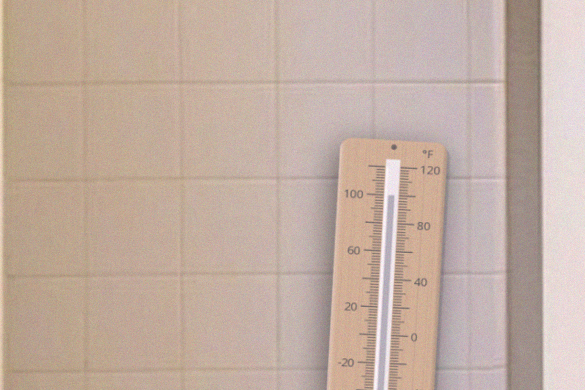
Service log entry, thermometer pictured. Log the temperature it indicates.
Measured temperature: 100 °F
